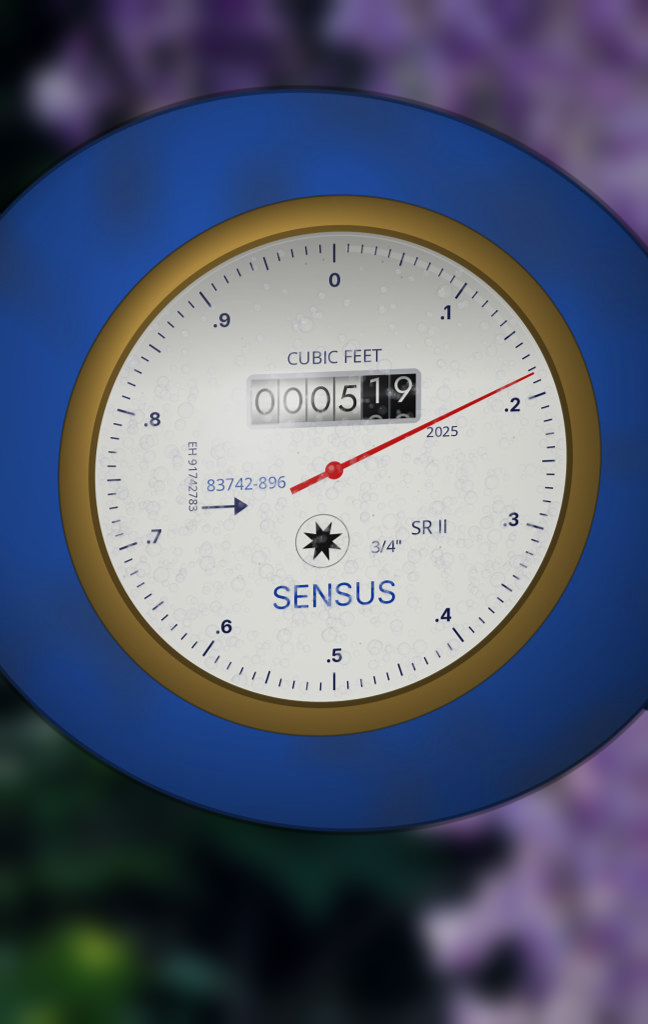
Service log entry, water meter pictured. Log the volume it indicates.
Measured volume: 519.18 ft³
